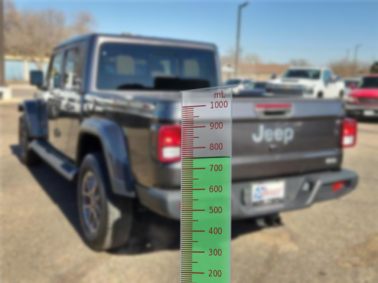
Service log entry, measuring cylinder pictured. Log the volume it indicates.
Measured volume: 750 mL
